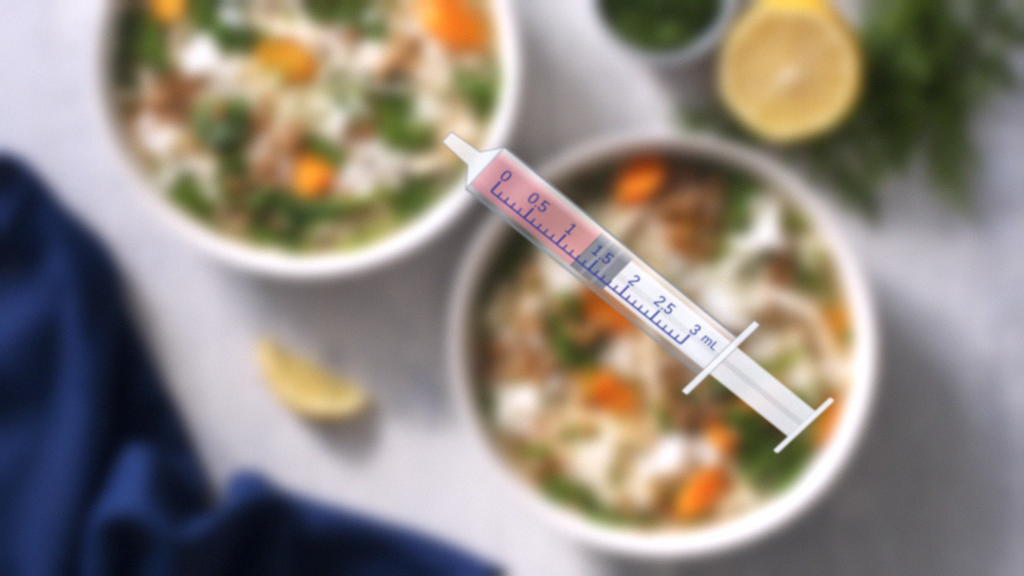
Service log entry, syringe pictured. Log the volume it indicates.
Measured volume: 1.3 mL
